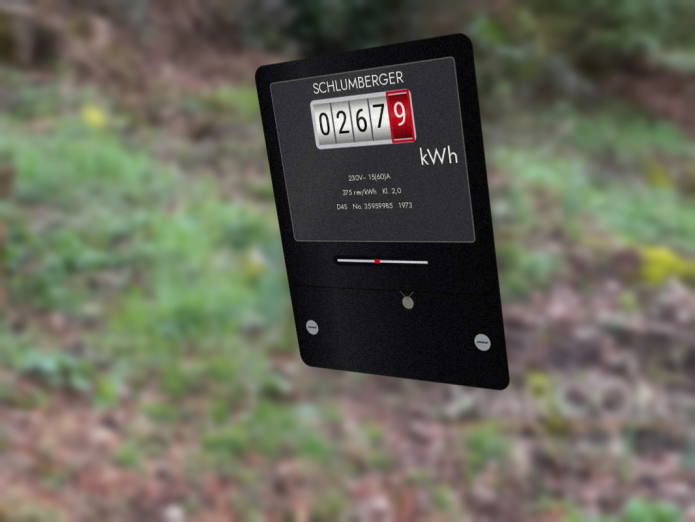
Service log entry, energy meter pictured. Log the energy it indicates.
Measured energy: 267.9 kWh
